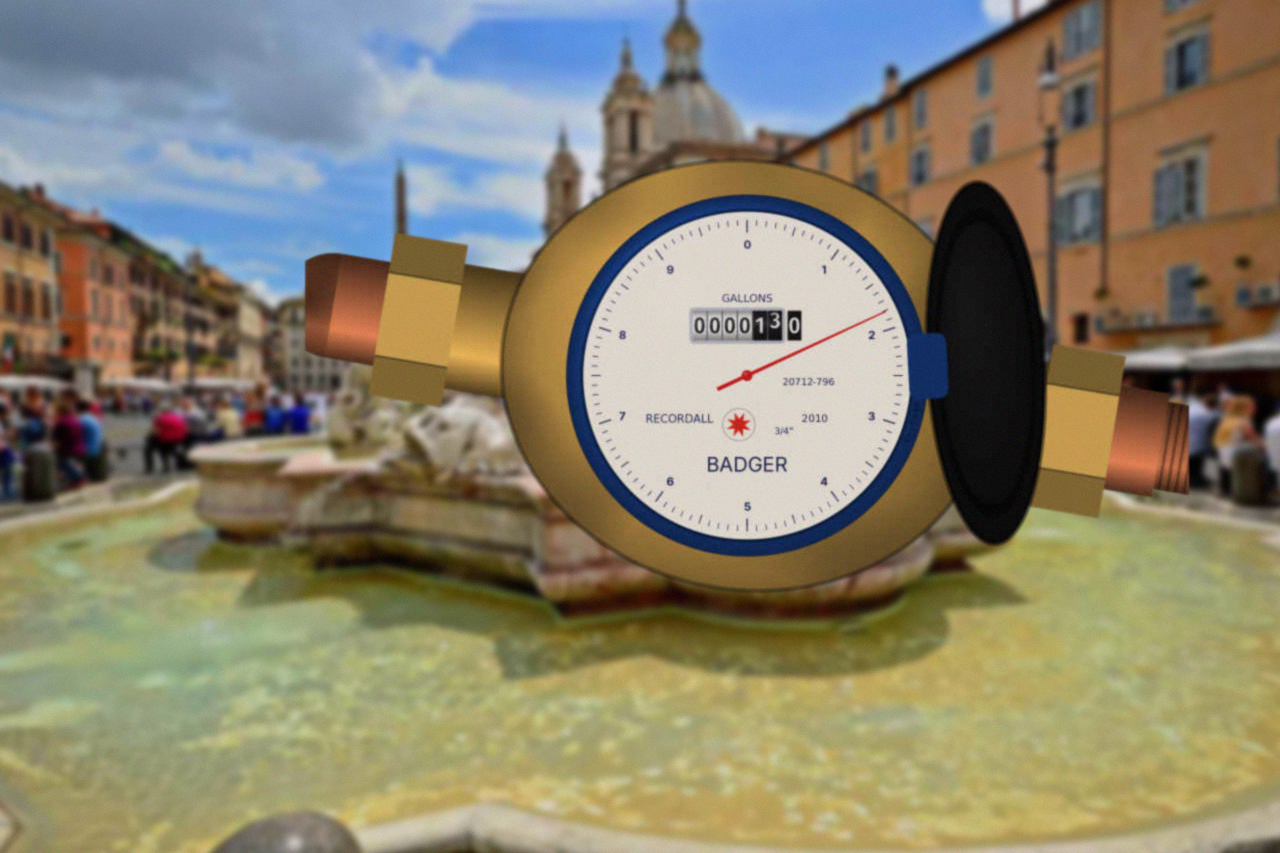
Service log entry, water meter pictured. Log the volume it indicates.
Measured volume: 131.8 gal
